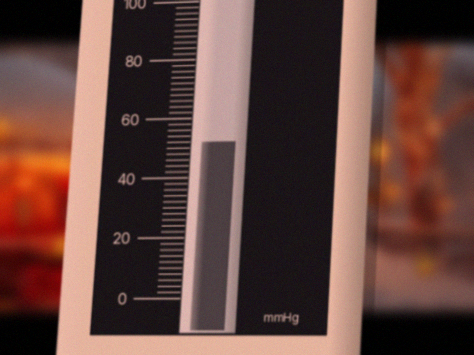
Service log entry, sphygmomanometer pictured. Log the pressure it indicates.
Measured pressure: 52 mmHg
